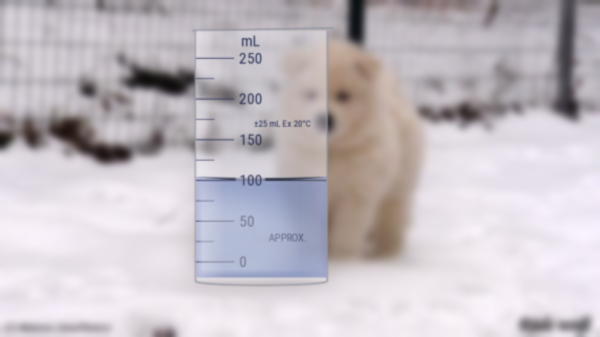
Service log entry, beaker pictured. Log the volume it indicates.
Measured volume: 100 mL
